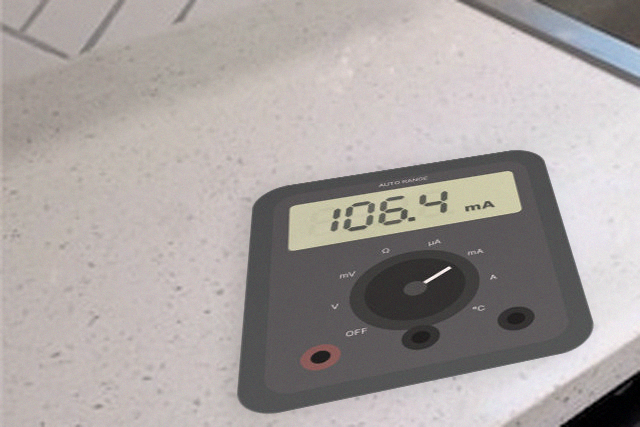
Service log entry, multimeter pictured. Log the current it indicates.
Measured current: 106.4 mA
